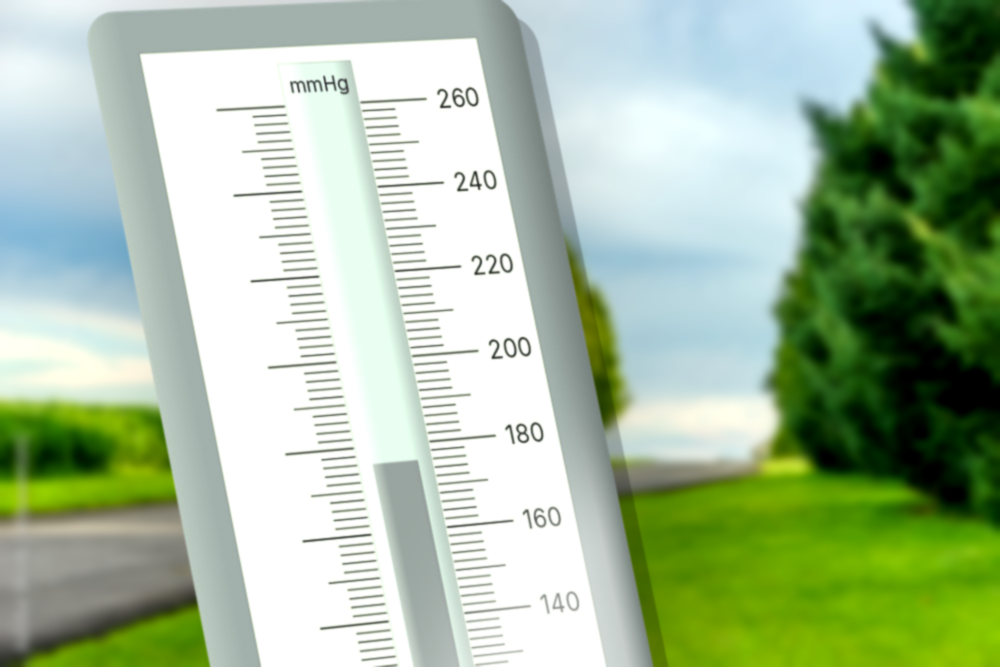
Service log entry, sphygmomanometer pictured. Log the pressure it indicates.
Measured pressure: 176 mmHg
